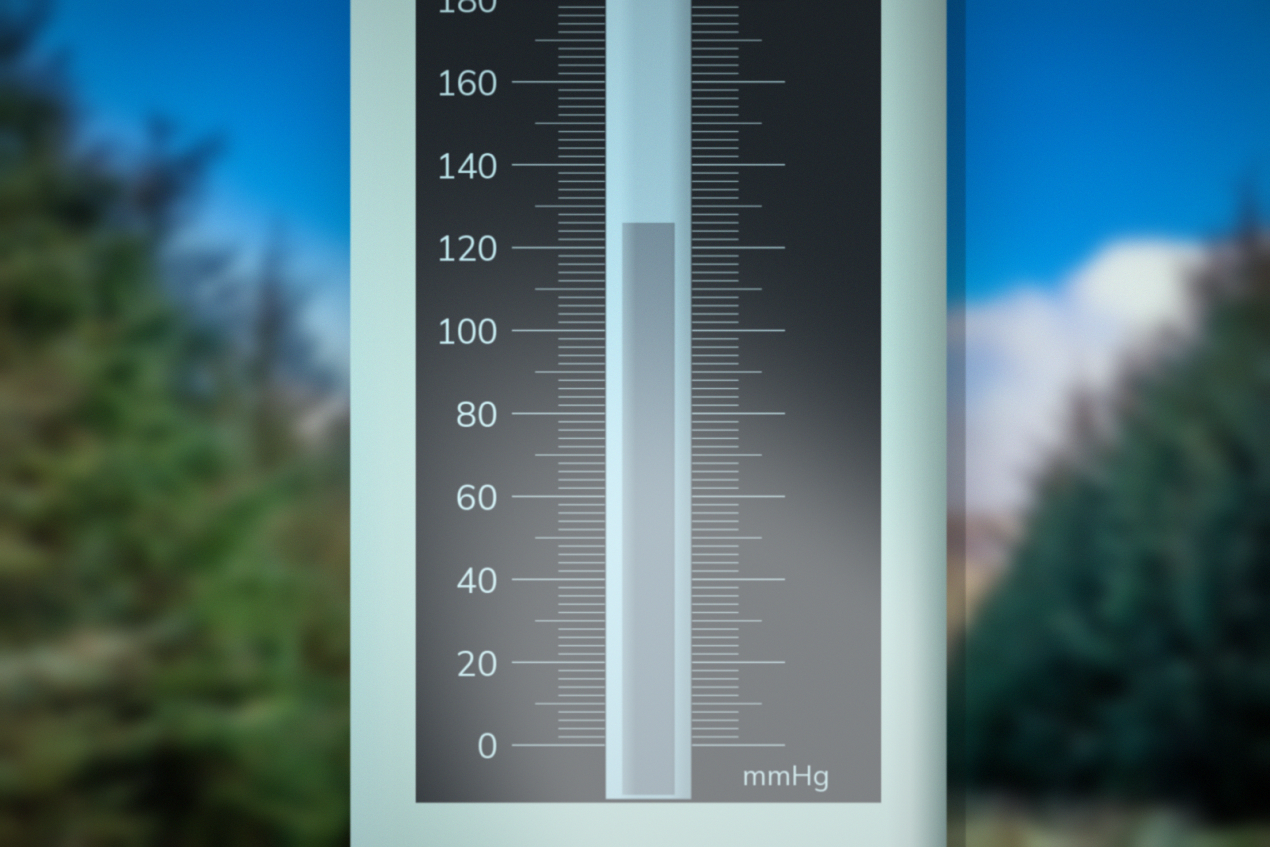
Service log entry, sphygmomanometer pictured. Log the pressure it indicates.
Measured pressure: 126 mmHg
